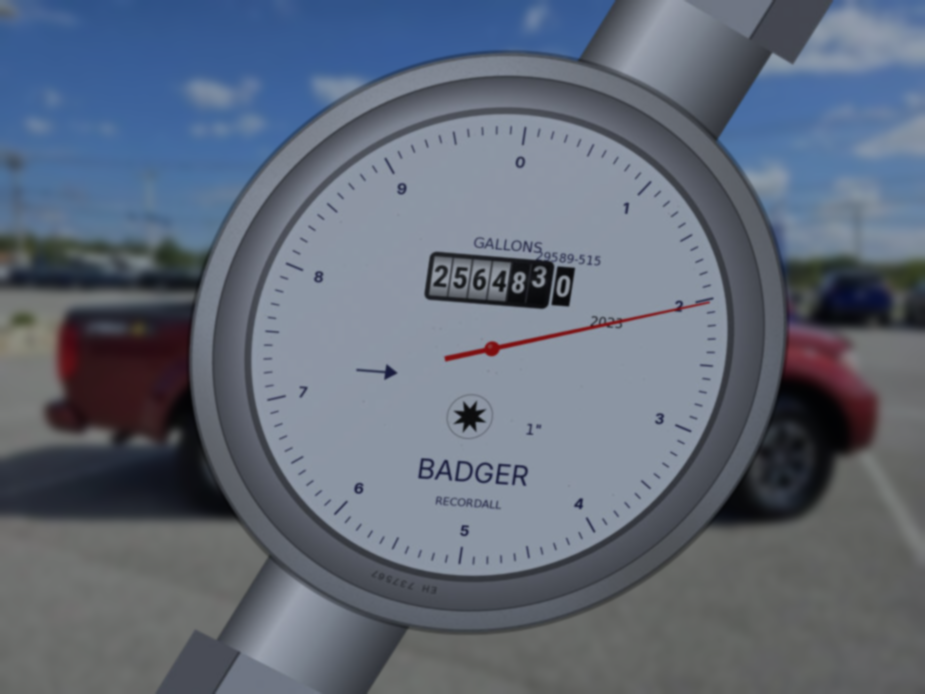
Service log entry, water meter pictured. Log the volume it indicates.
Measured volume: 2564832.0 gal
